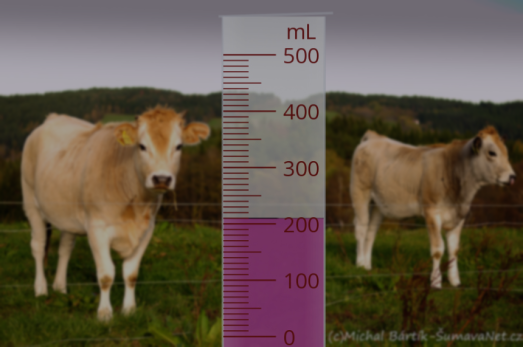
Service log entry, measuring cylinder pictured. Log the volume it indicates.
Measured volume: 210 mL
